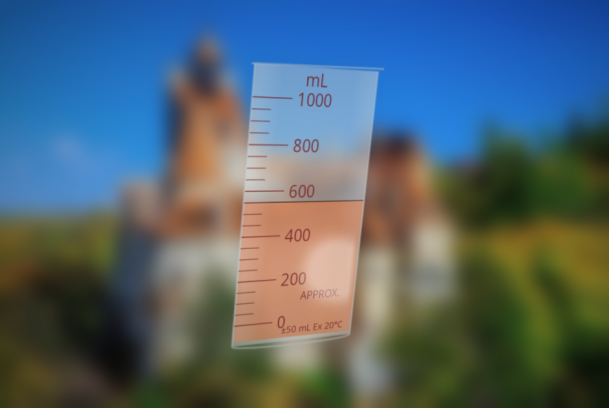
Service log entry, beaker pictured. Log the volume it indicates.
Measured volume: 550 mL
